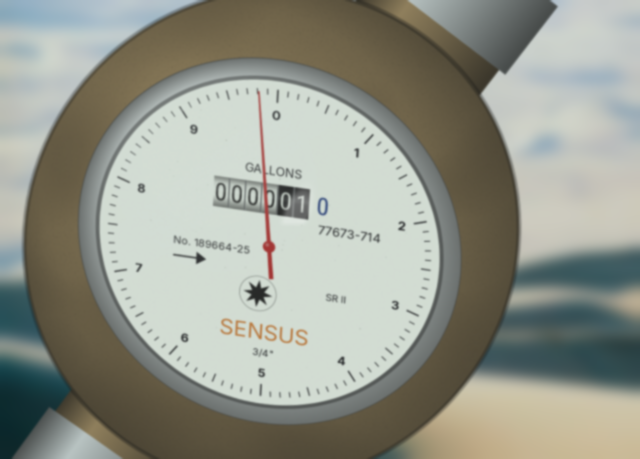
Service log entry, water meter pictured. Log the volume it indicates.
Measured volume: 9.8 gal
